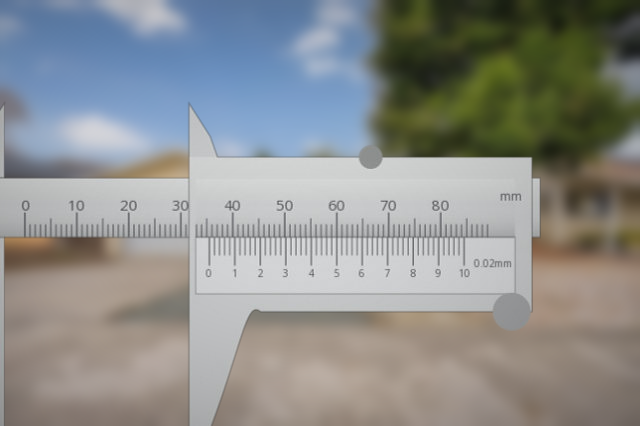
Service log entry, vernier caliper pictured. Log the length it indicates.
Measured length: 35.5 mm
